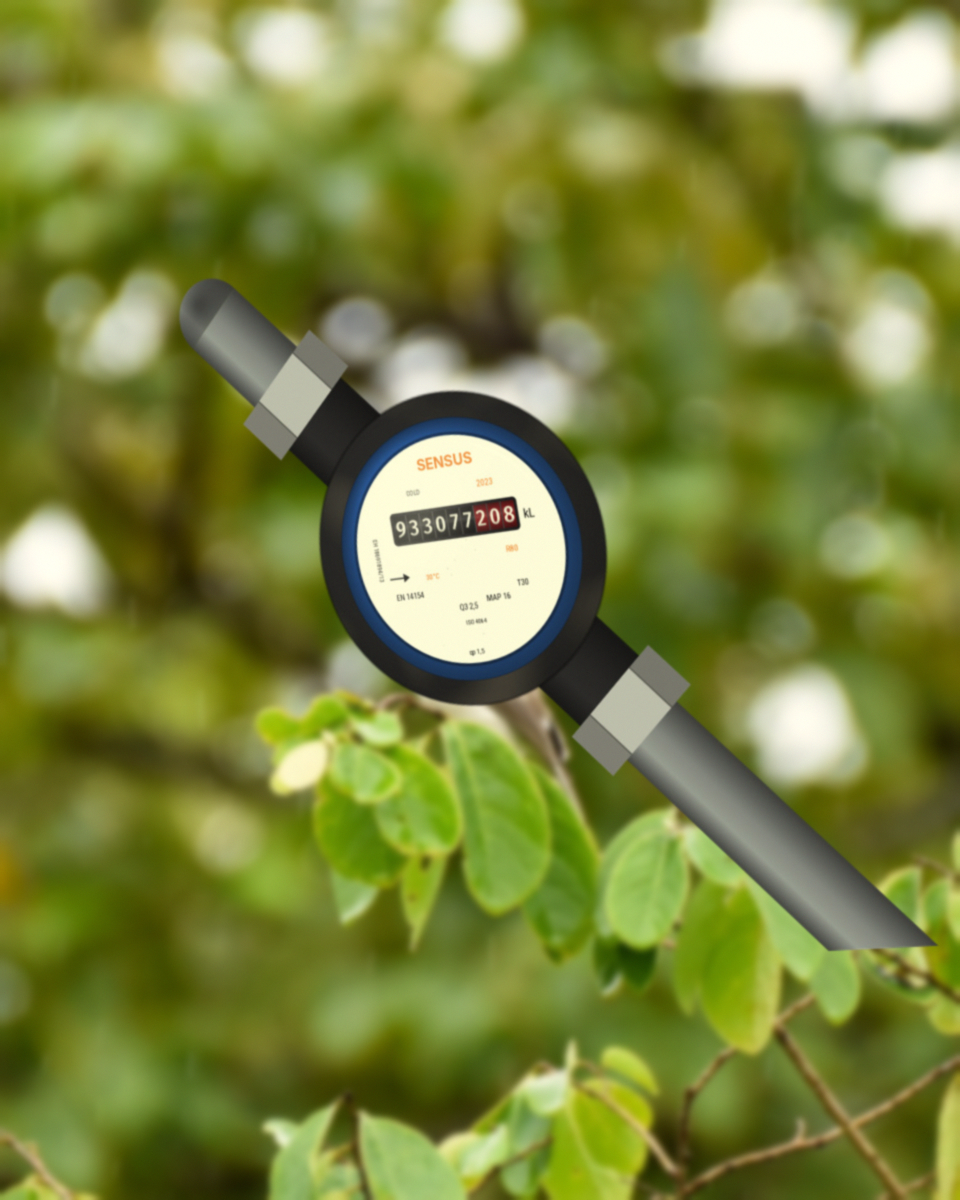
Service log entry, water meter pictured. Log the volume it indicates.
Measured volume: 933077.208 kL
